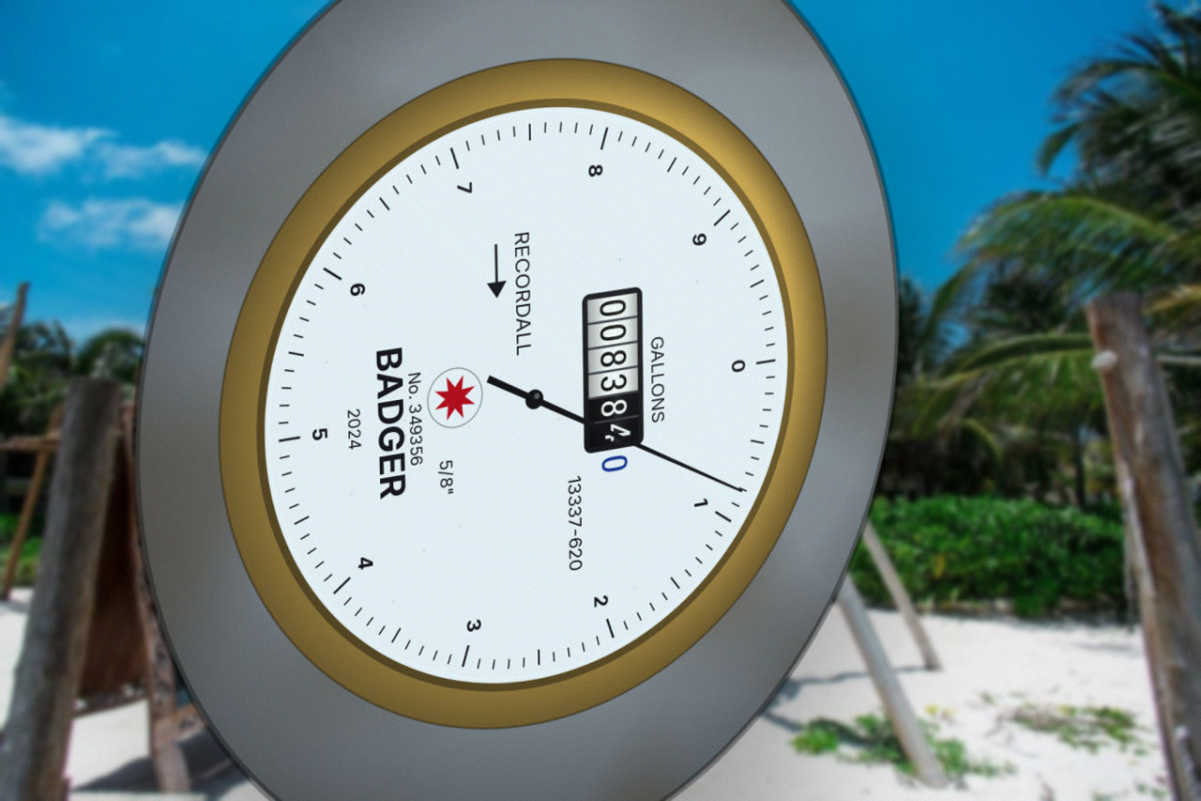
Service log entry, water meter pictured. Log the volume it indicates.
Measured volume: 83840.8 gal
